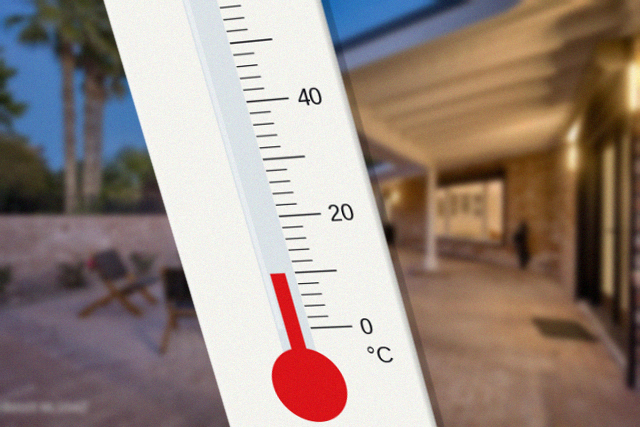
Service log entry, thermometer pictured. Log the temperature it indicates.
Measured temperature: 10 °C
